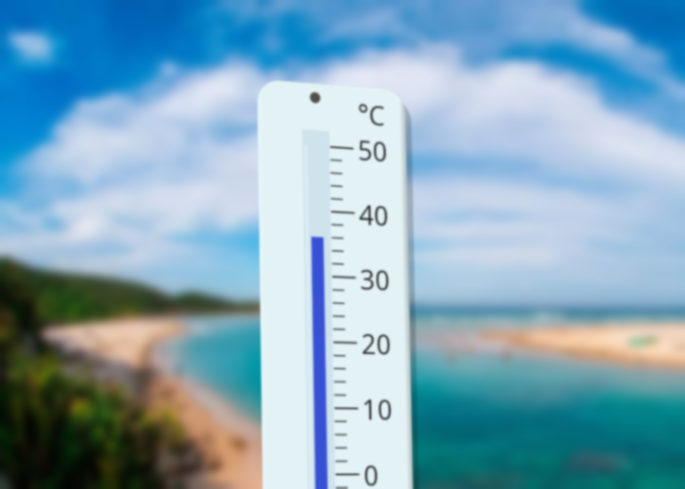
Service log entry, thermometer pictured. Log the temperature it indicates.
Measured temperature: 36 °C
